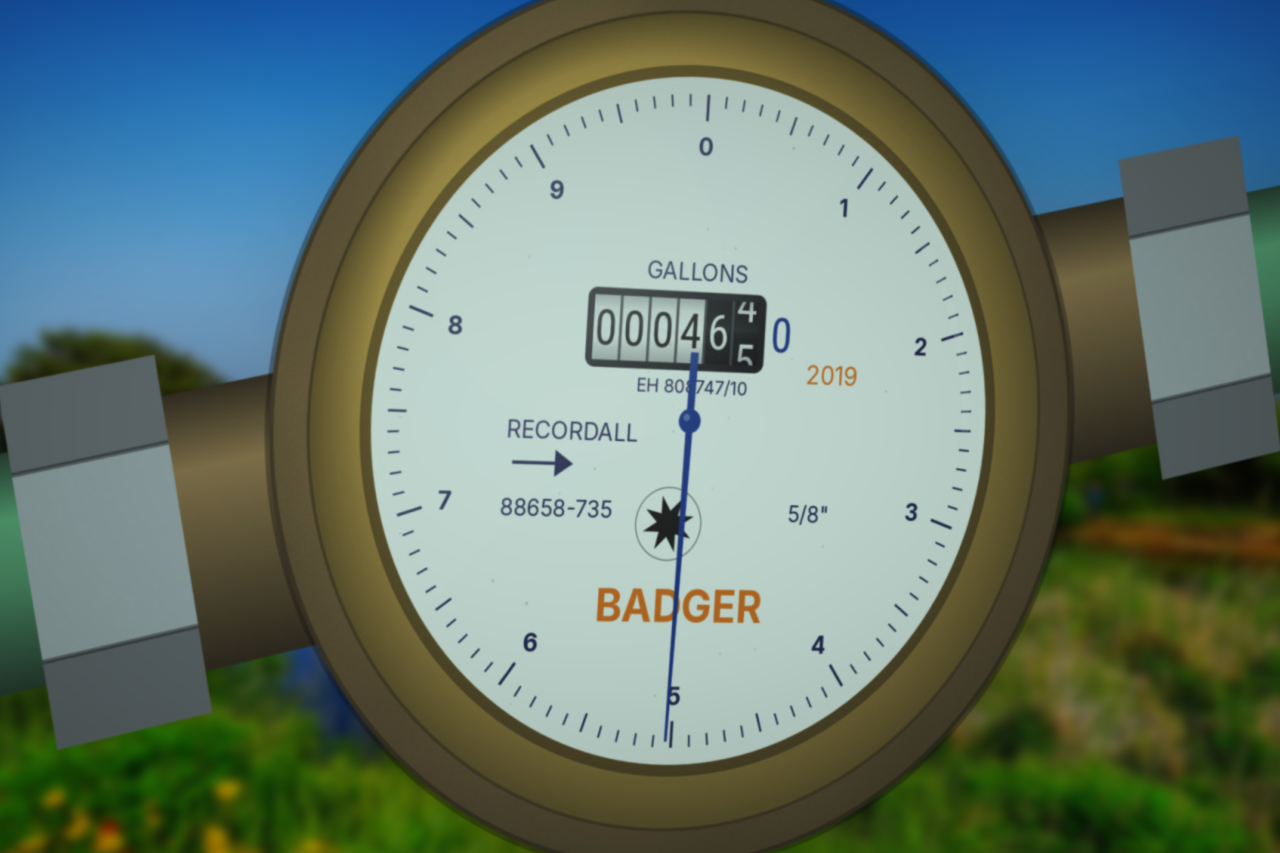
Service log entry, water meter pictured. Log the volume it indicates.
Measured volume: 4645.0 gal
